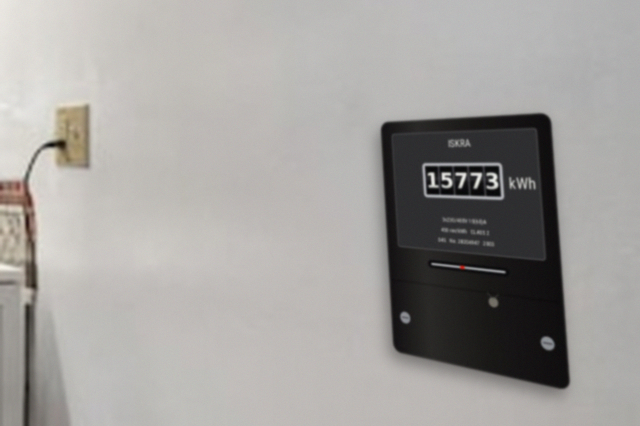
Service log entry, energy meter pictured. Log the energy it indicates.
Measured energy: 15773 kWh
